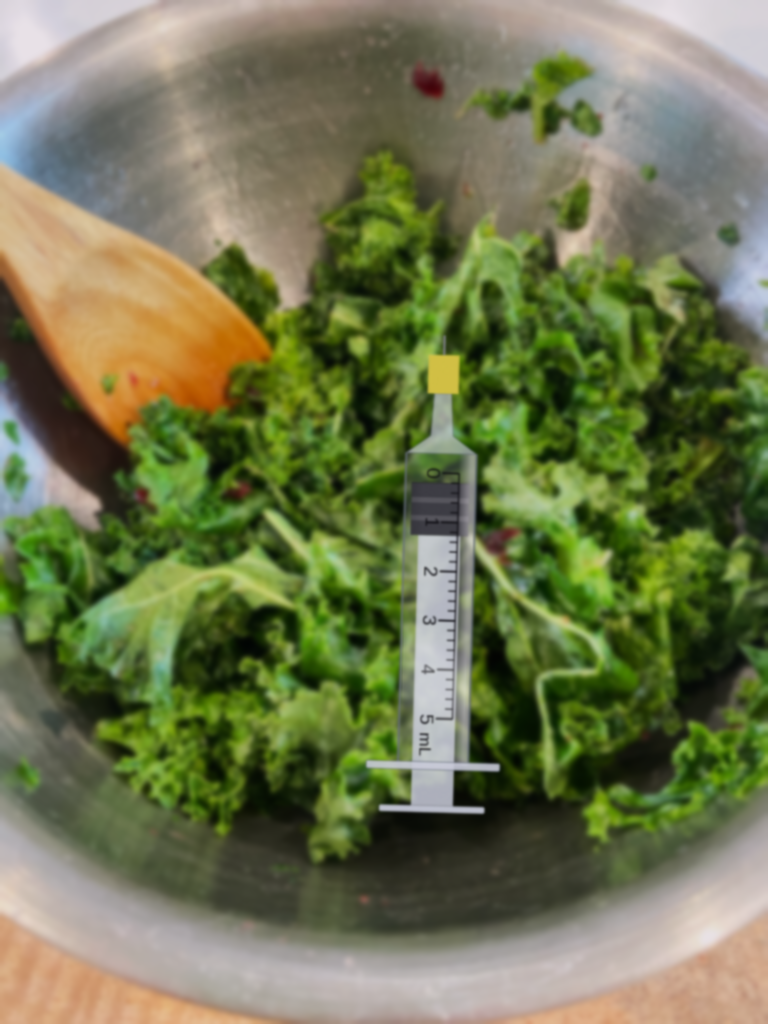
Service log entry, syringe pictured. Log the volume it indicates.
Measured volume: 0.2 mL
